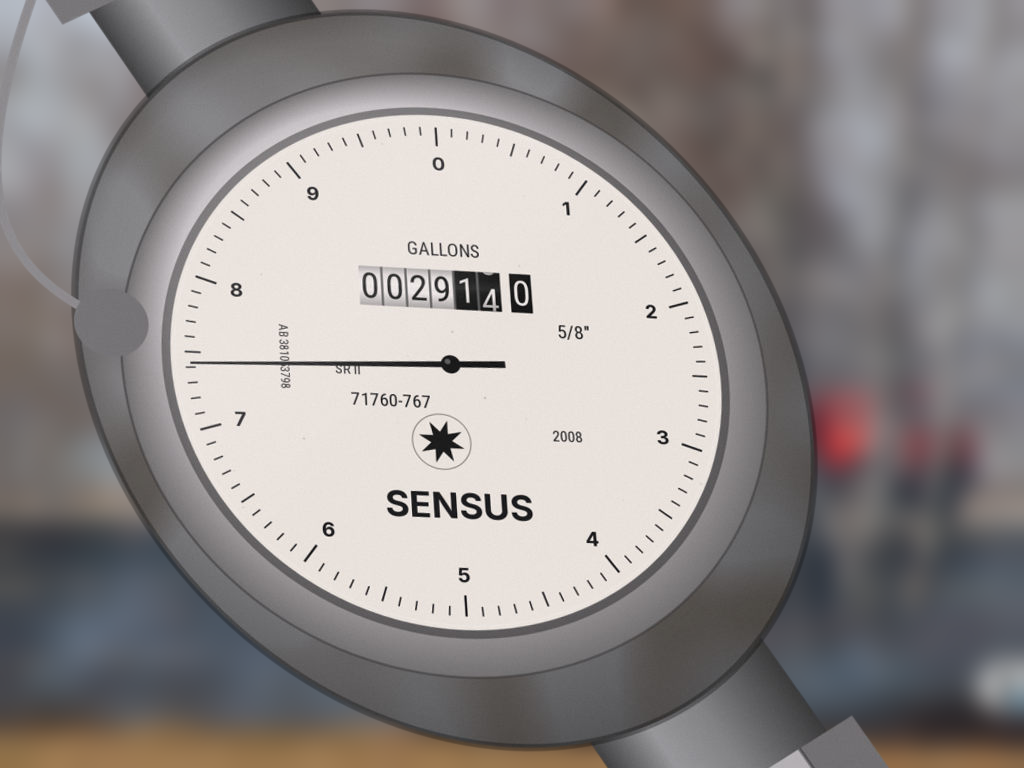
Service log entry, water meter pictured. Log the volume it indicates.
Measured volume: 29137.4 gal
